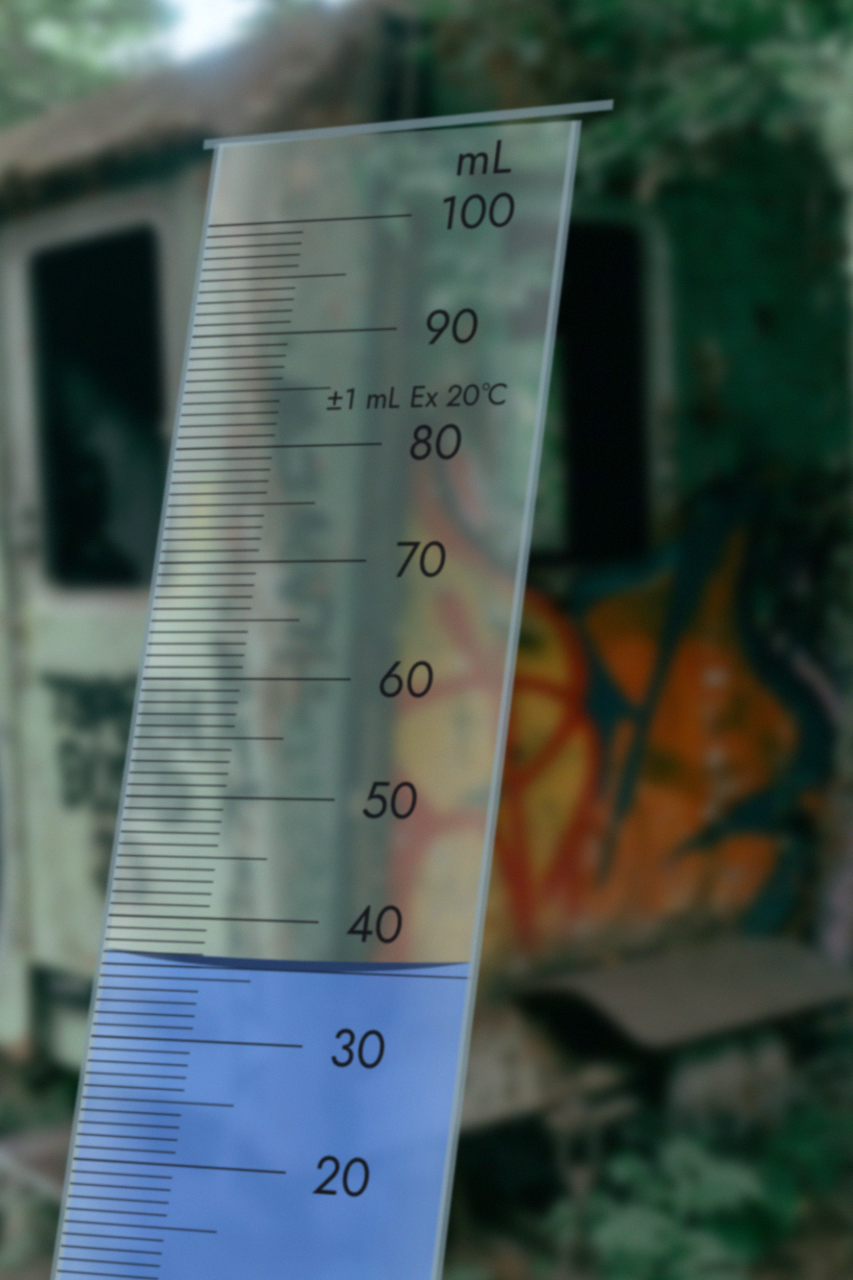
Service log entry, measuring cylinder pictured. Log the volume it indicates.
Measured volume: 36 mL
